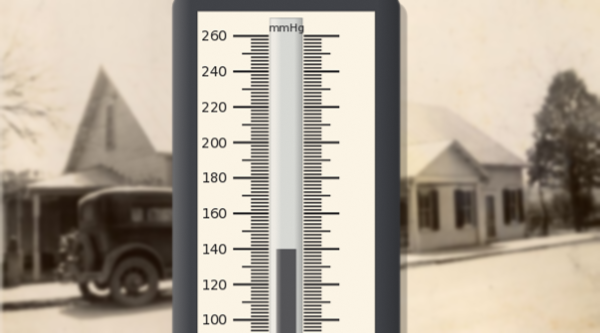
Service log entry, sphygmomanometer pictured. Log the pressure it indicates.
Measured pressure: 140 mmHg
